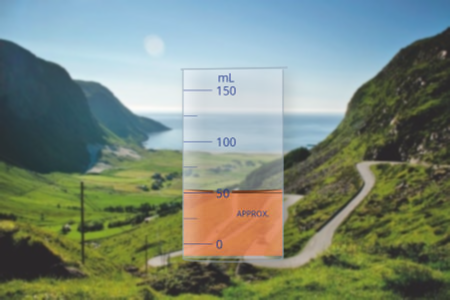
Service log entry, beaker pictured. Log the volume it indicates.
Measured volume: 50 mL
